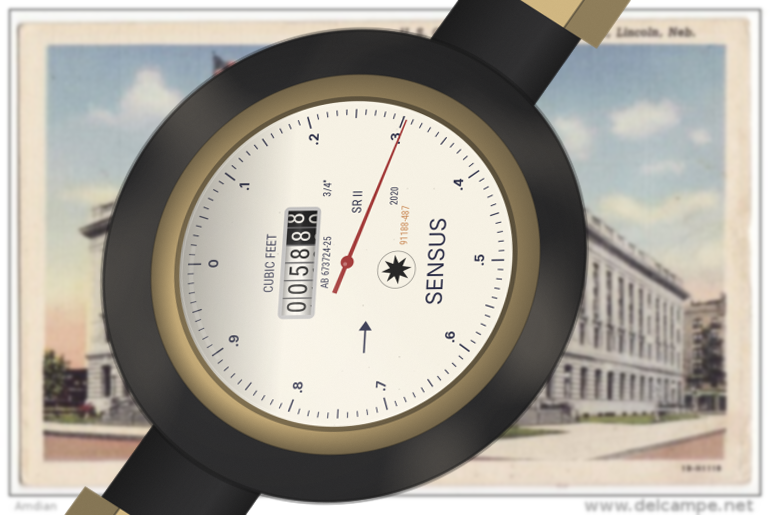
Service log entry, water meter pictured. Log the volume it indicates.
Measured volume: 5888.30 ft³
